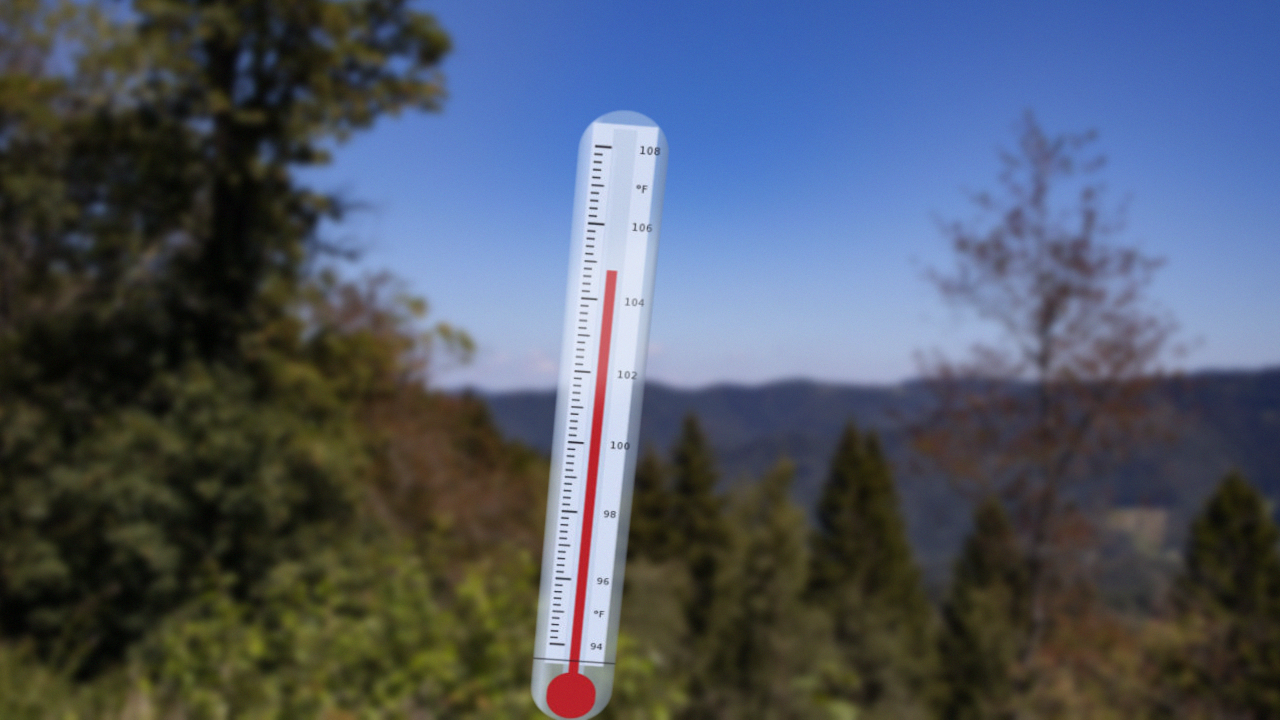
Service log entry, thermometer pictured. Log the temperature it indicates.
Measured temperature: 104.8 °F
